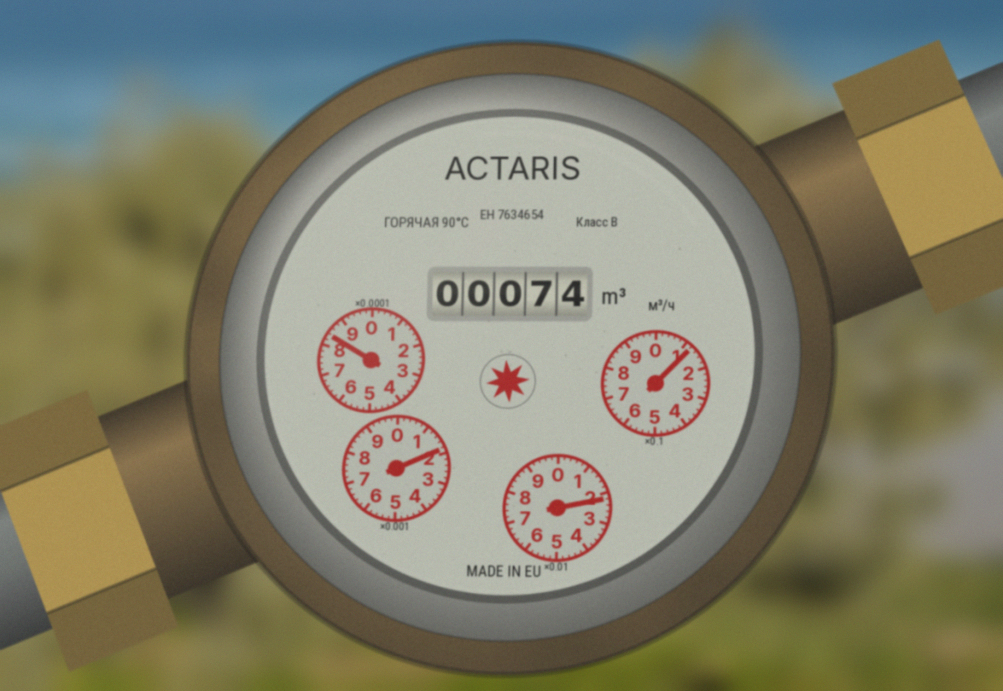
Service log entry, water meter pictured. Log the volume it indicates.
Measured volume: 74.1218 m³
